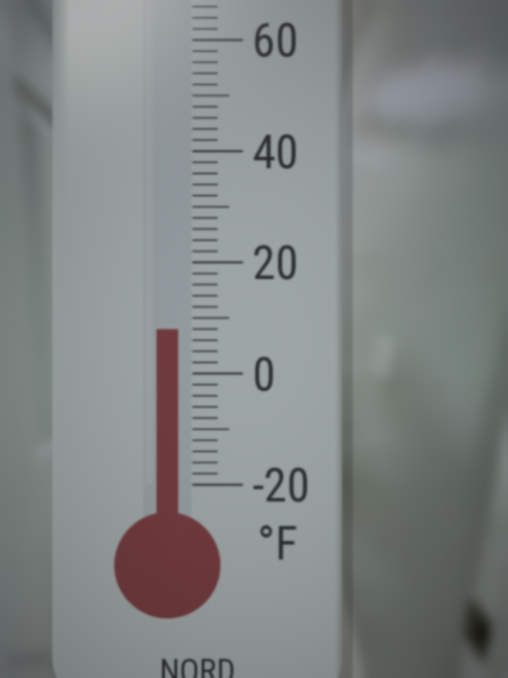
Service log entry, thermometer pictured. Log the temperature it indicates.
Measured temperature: 8 °F
